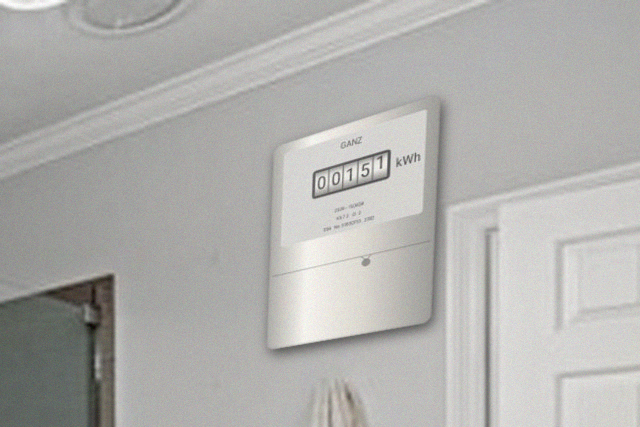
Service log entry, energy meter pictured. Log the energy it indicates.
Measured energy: 151 kWh
